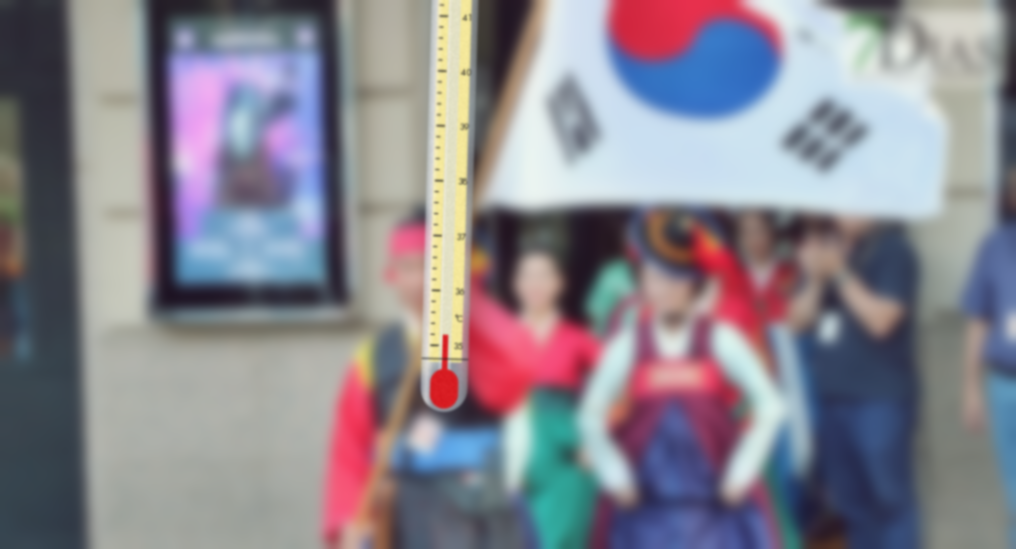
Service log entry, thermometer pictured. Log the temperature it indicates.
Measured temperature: 35.2 °C
